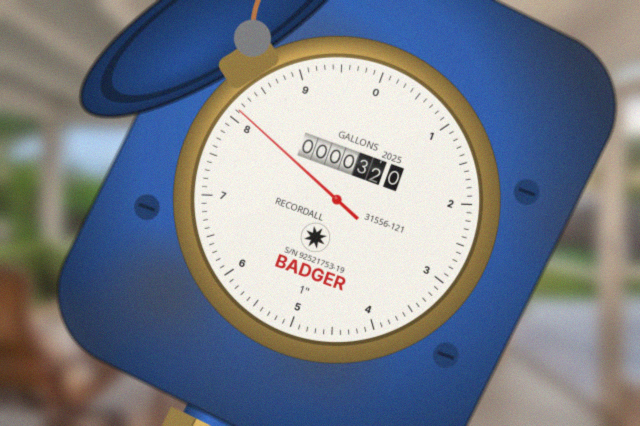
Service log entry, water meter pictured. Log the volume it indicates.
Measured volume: 318.1 gal
